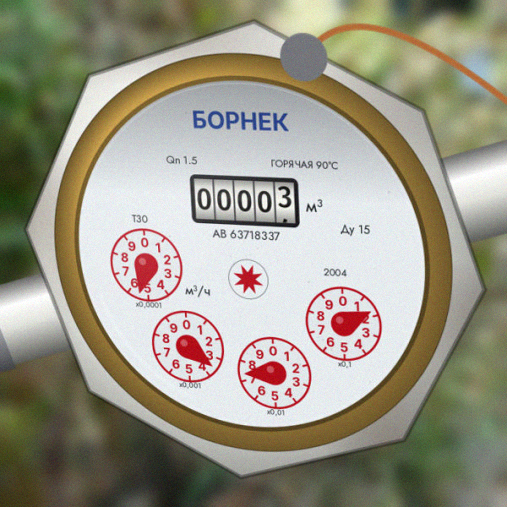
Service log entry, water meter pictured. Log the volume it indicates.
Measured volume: 3.1735 m³
